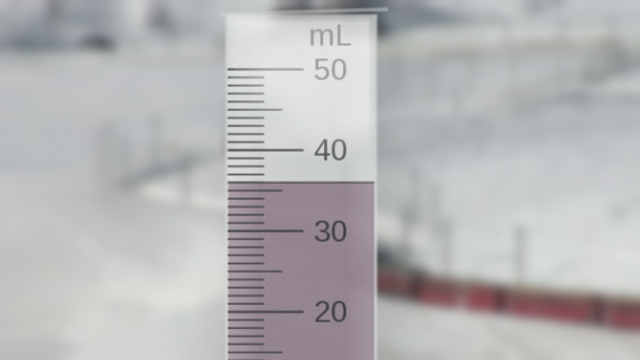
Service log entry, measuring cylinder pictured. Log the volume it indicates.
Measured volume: 36 mL
